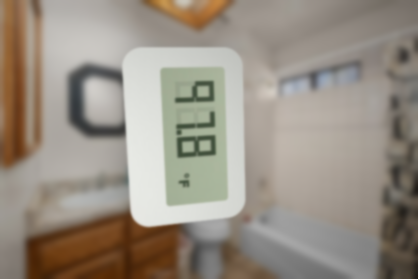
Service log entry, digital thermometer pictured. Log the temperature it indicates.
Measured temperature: 97.8 °F
